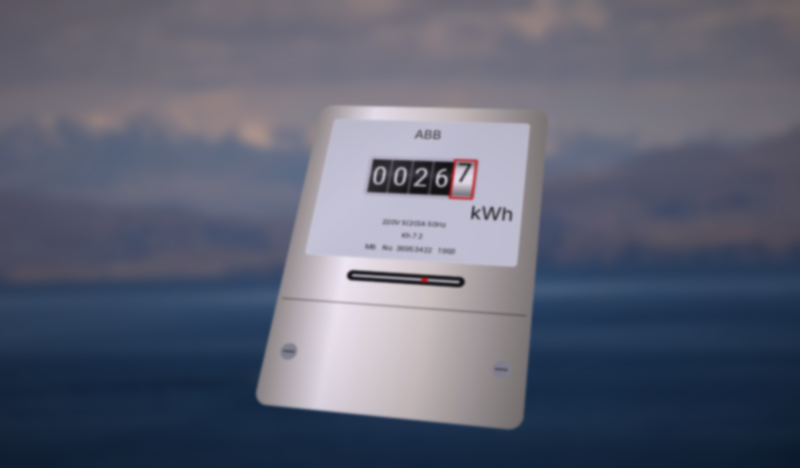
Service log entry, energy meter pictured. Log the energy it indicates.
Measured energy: 26.7 kWh
